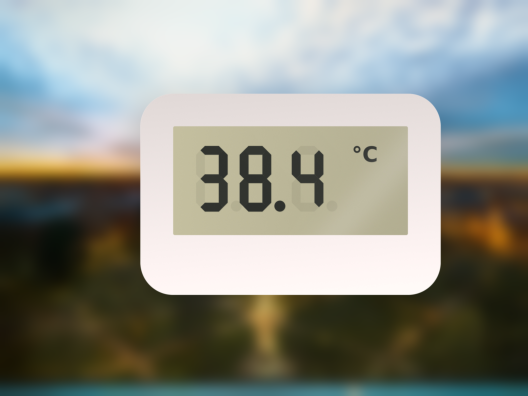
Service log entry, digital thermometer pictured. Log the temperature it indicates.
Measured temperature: 38.4 °C
